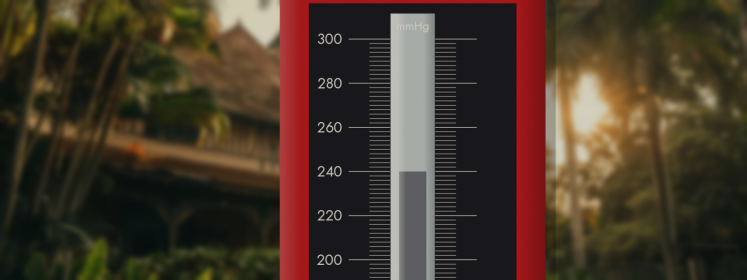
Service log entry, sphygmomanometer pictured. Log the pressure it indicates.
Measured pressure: 240 mmHg
